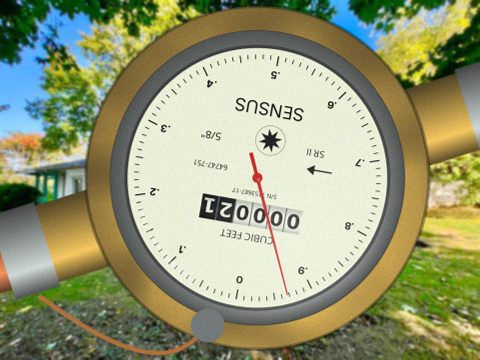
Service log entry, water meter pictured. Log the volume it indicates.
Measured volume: 20.93 ft³
